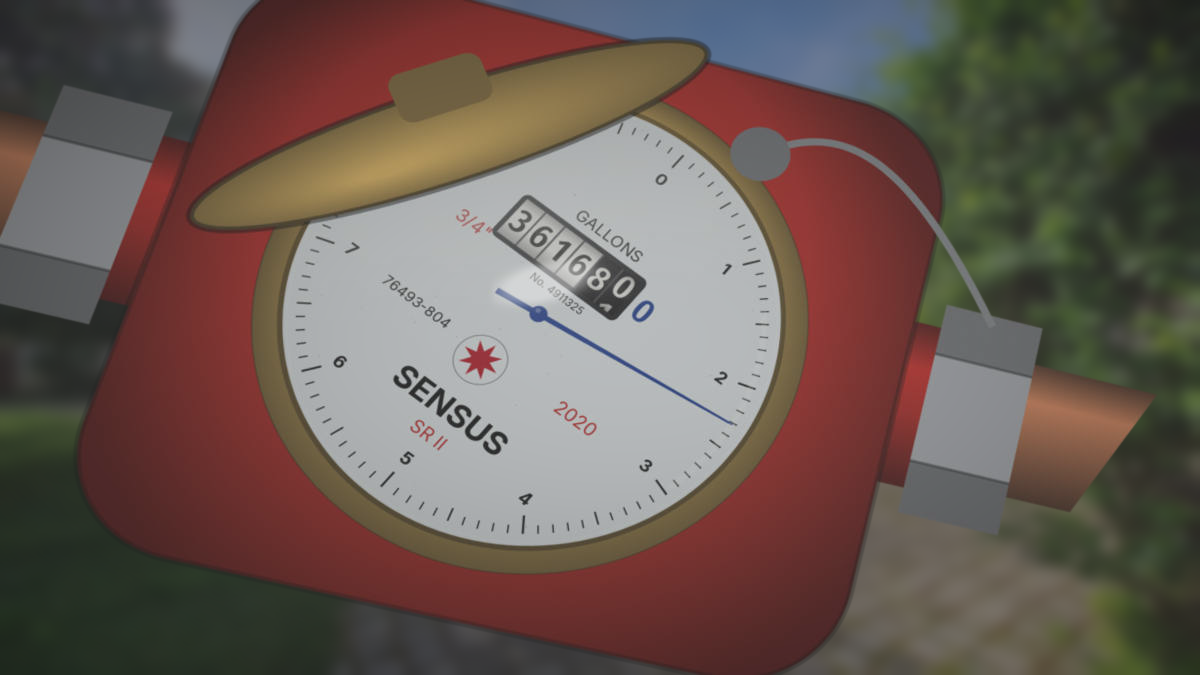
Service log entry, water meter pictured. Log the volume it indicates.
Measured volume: 3616802.3 gal
